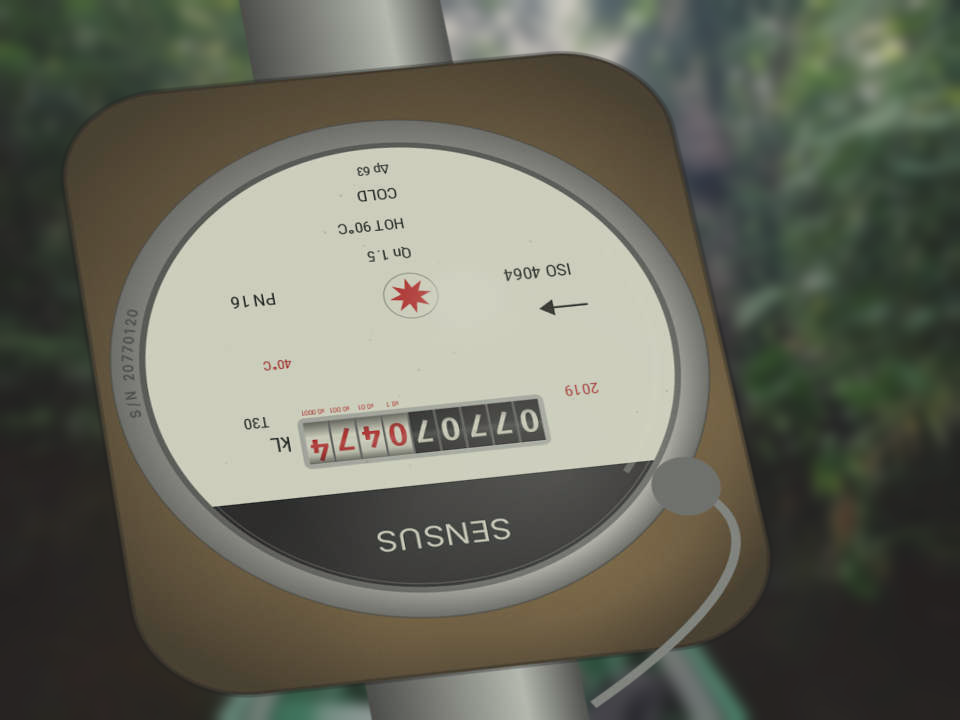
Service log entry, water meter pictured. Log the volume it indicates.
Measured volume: 7707.0474 kL
